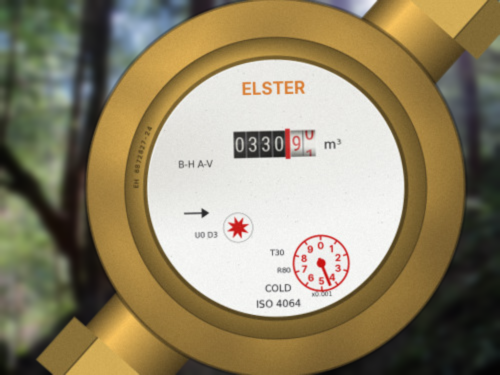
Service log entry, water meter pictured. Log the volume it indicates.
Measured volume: 330.904 m³
